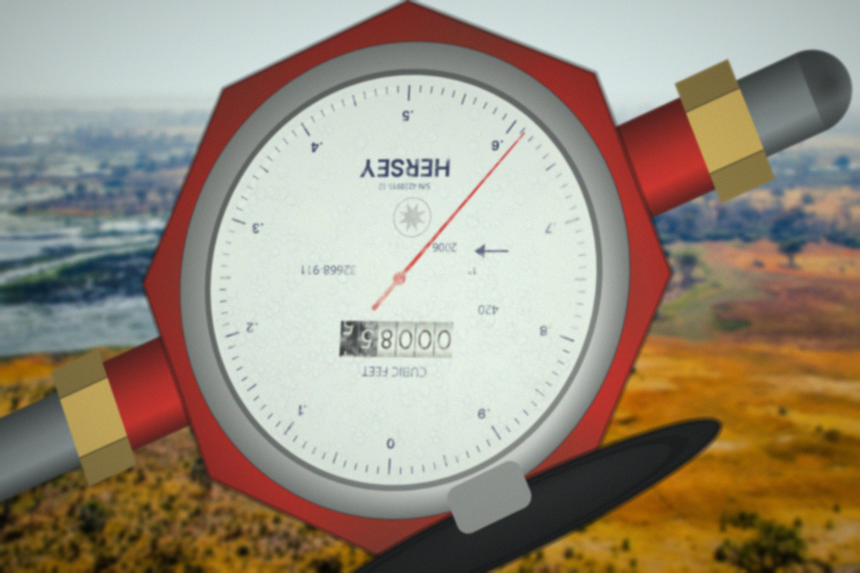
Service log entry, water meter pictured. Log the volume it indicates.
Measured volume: 854.61 ft³
